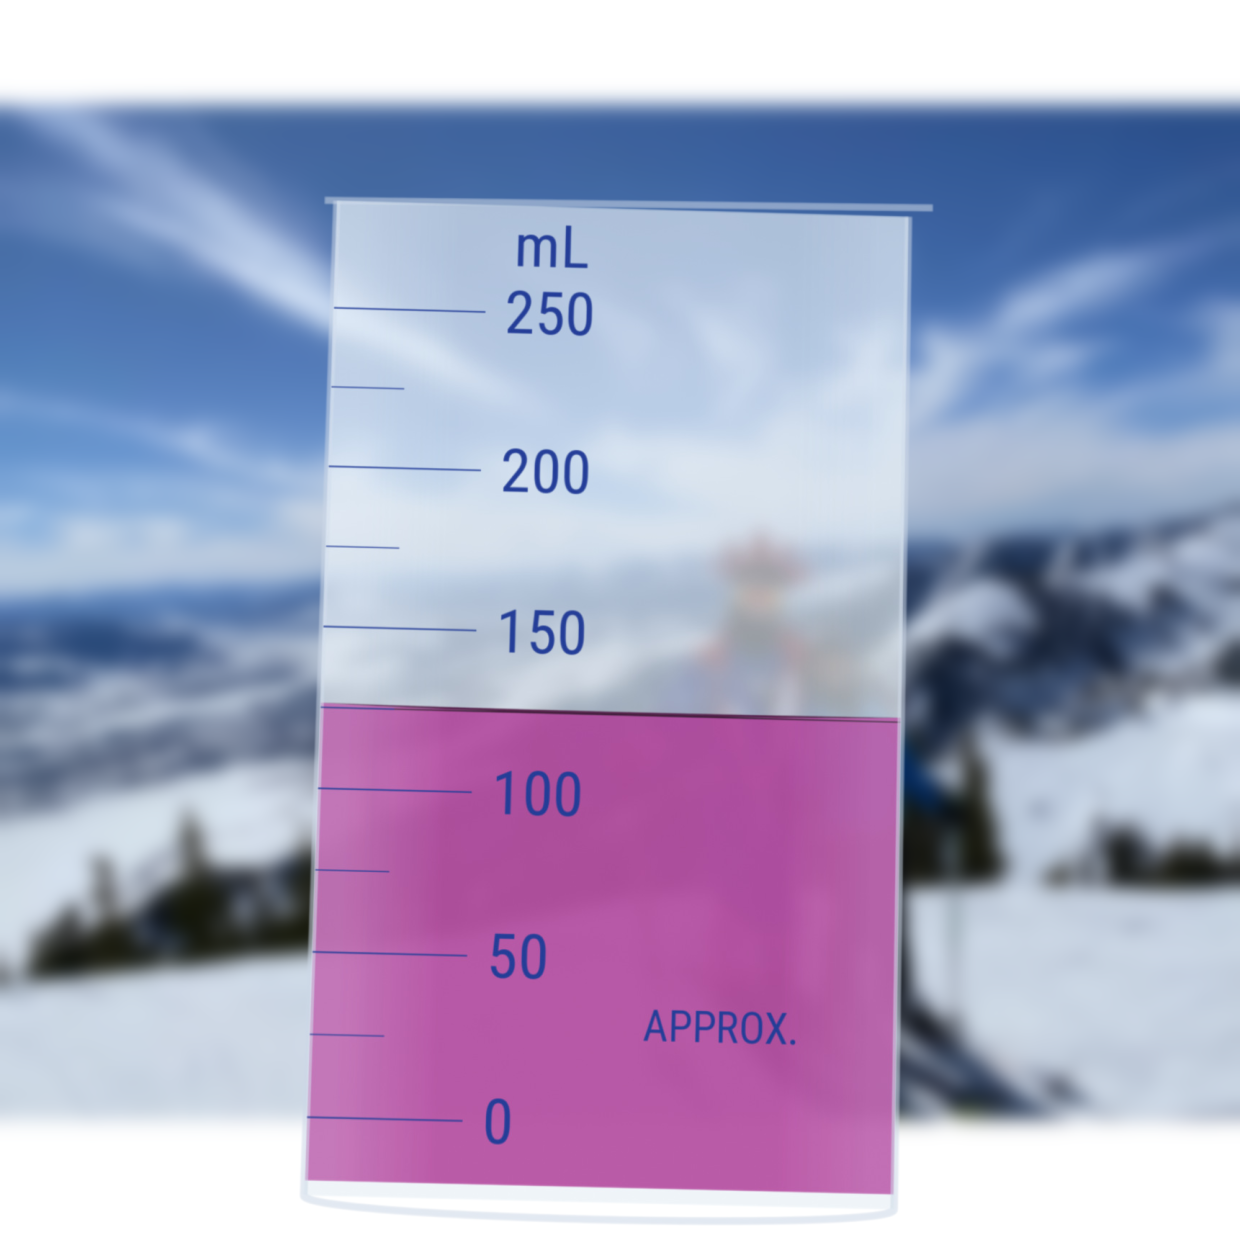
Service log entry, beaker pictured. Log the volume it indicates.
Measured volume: 125 mL
